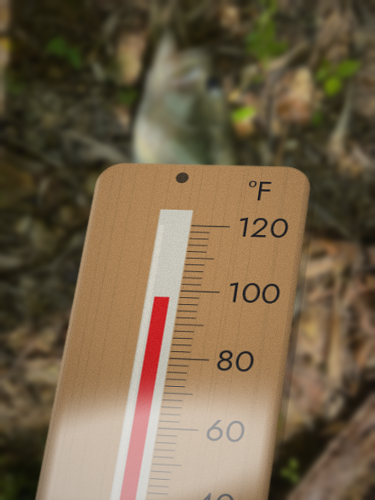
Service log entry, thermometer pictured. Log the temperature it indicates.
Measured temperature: 98 °F
